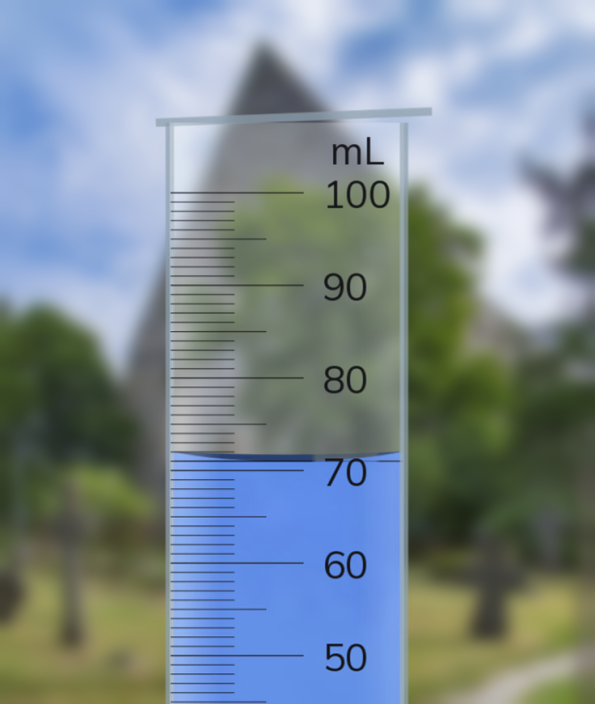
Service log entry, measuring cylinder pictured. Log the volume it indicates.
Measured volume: 71 mL
